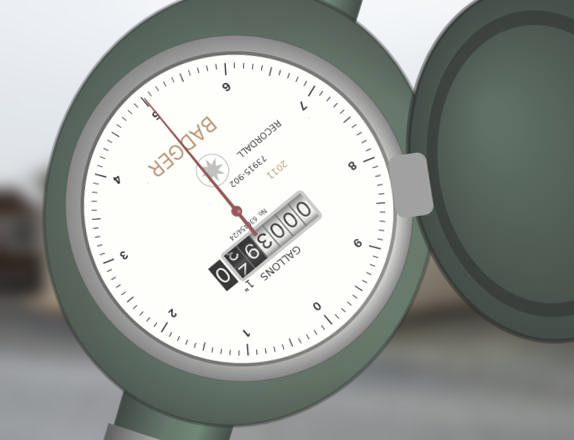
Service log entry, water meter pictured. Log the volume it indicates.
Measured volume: 3925.0 gal
